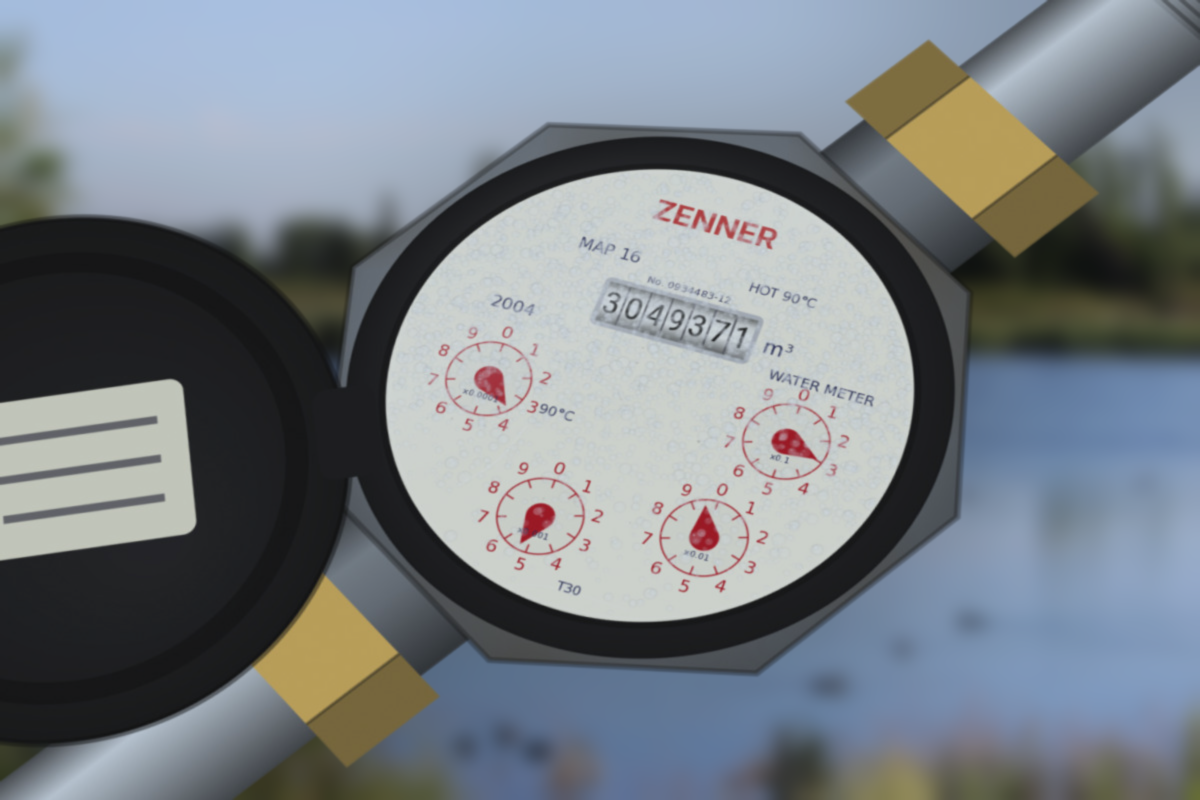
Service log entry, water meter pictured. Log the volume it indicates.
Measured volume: 3049371.2953 m³
